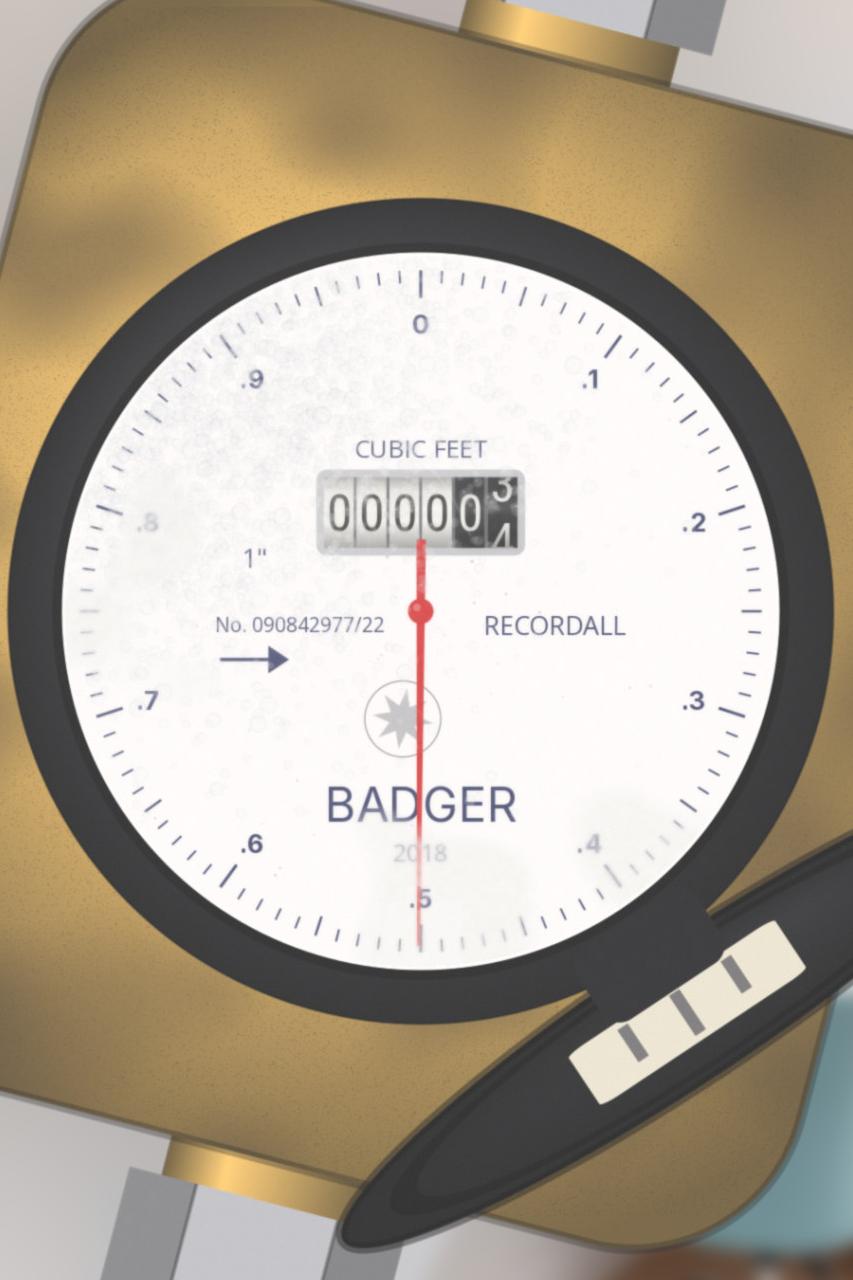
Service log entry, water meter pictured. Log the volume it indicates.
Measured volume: 3.50 ft³
